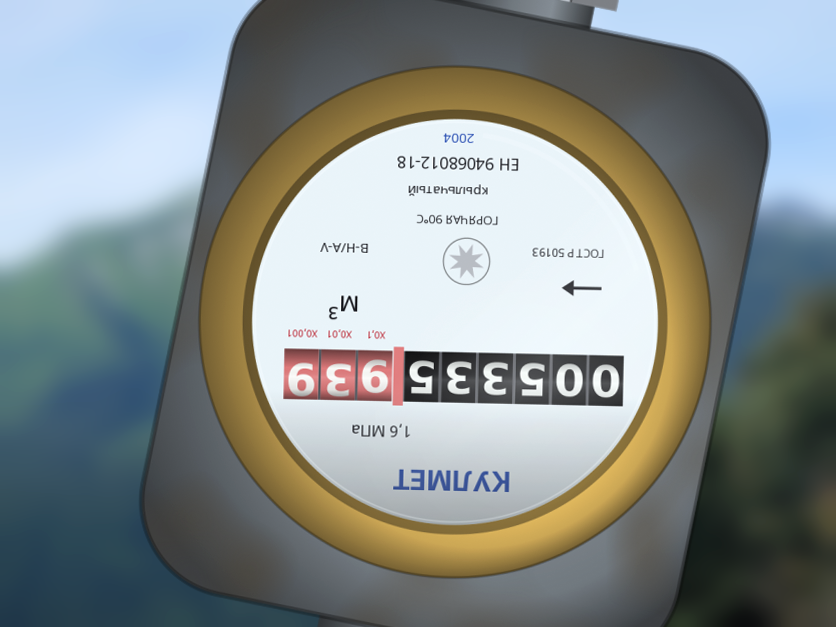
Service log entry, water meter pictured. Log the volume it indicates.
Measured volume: 5335.939 m³
